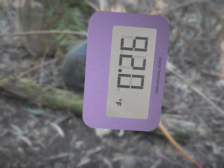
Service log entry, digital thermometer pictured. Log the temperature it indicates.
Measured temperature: 92.0 °F
